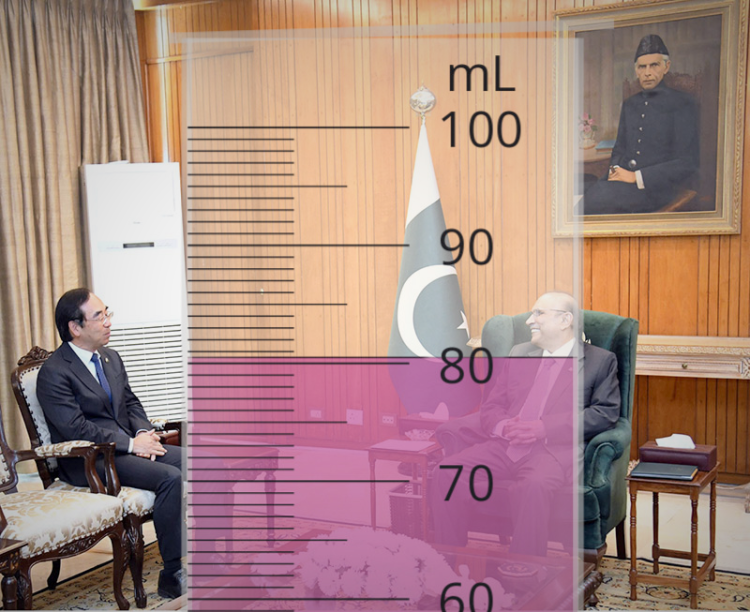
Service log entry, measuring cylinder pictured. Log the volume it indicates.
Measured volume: 80.5 mL
